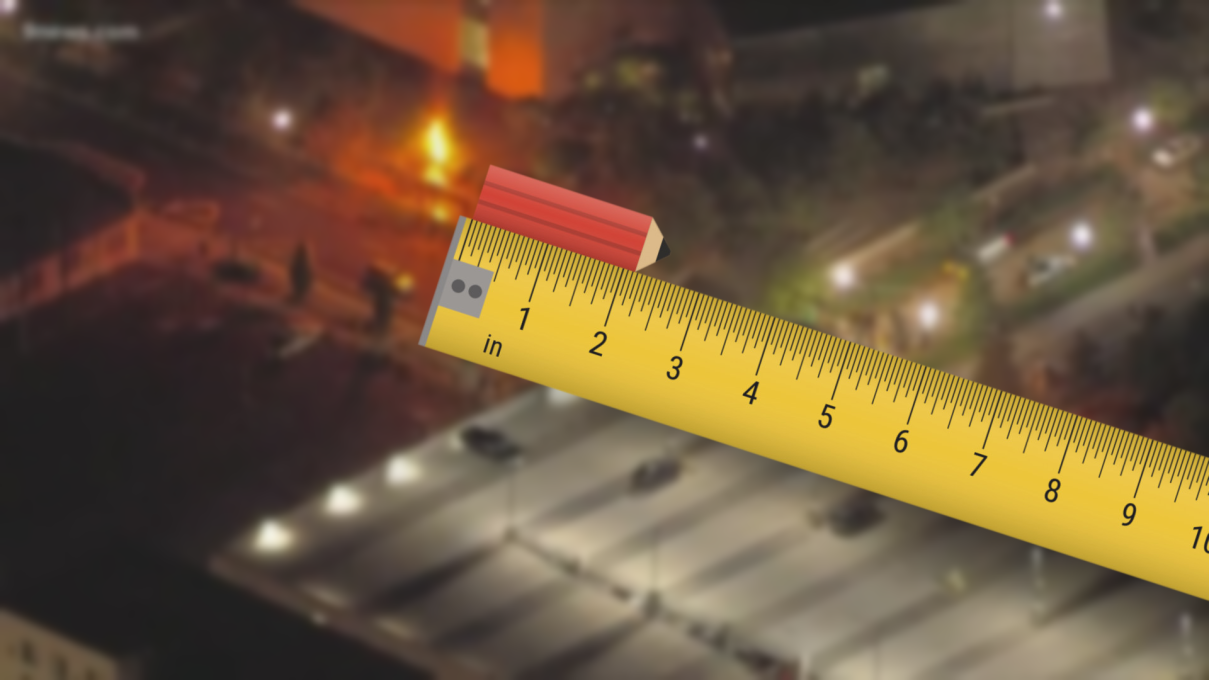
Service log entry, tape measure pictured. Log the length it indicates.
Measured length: 2.5 in
